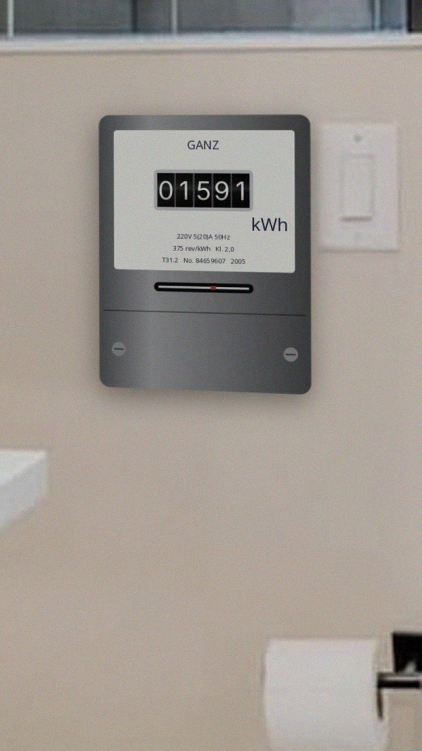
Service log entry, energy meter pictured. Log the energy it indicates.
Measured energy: 1591 kWh
